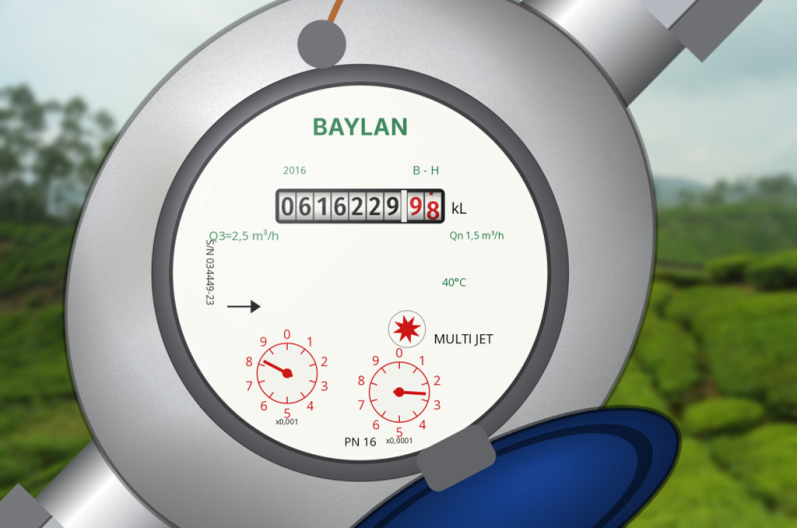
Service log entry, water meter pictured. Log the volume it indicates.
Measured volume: 616229.9782 kL
